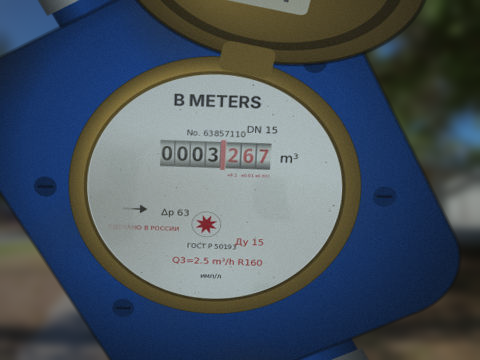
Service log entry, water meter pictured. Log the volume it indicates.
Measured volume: 3.267 m³
